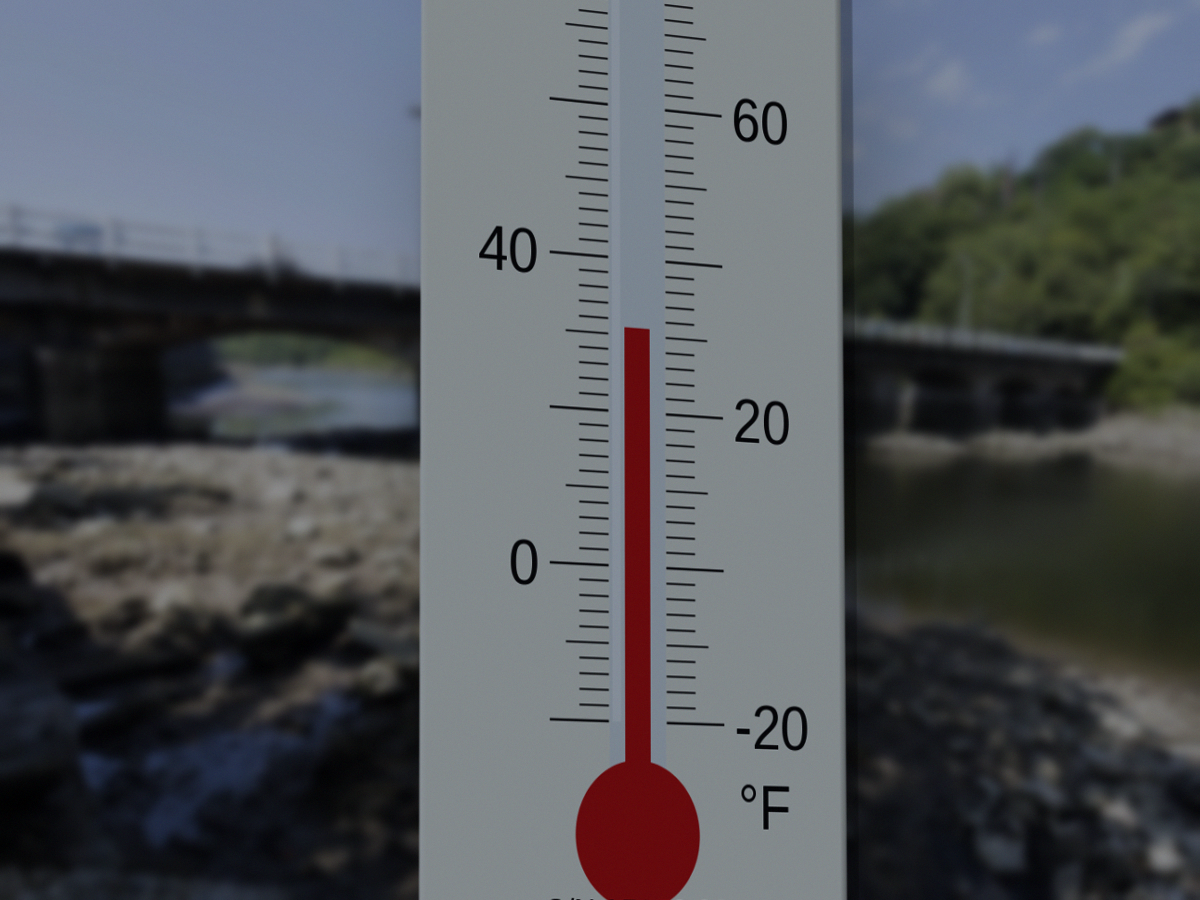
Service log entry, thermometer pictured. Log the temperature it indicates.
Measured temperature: 31 °F
